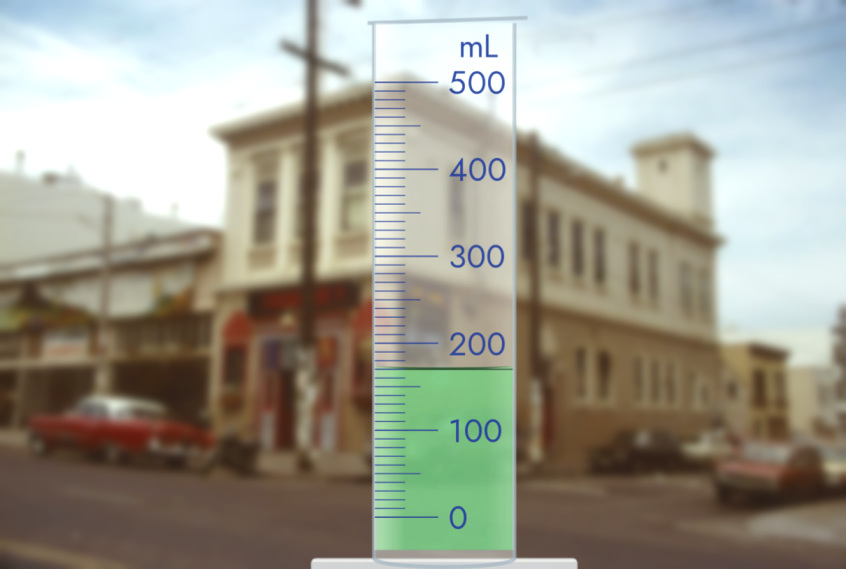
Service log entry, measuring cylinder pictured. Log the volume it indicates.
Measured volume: 170 mL
